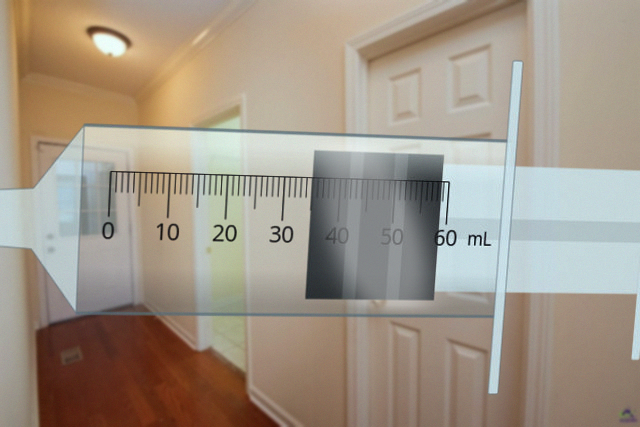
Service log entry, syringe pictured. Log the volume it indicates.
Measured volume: 35 mL
